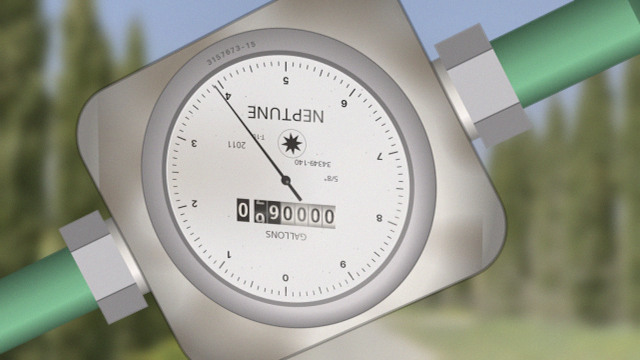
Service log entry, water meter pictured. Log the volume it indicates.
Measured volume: 663.9 gal
